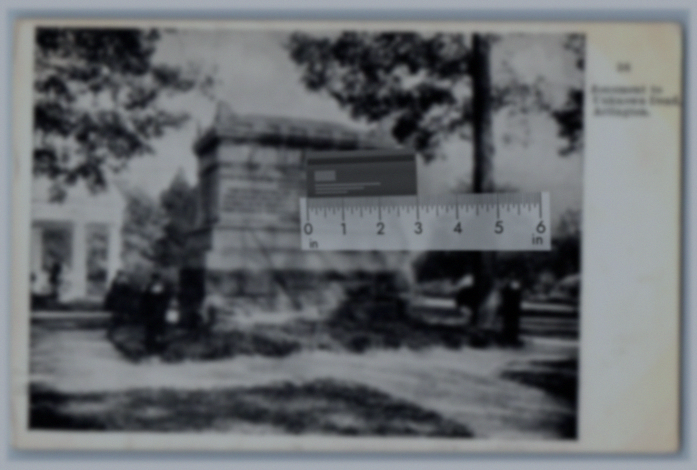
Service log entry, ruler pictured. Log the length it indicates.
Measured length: 3 in
